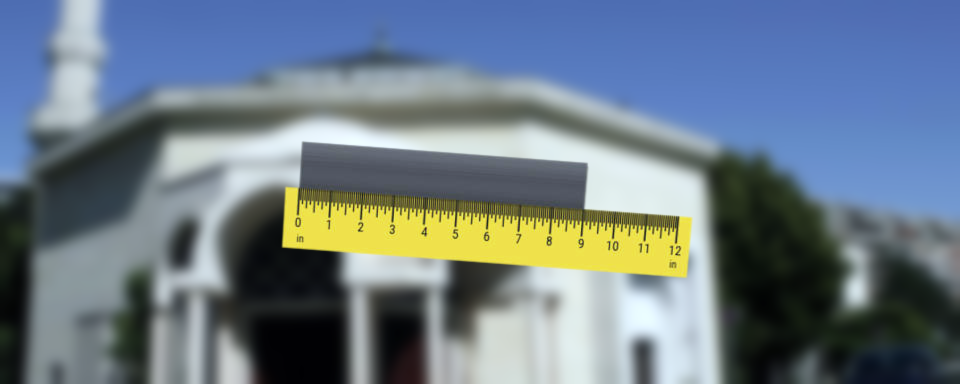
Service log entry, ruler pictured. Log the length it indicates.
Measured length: 9 in
